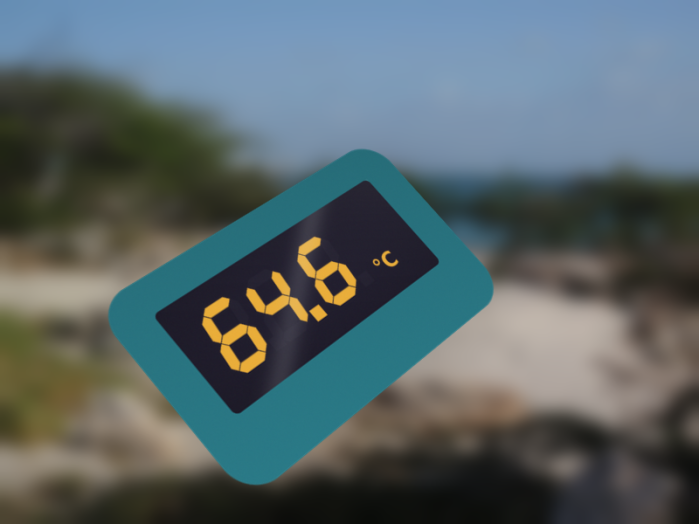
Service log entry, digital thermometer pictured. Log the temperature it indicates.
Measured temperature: 64.6 °C
